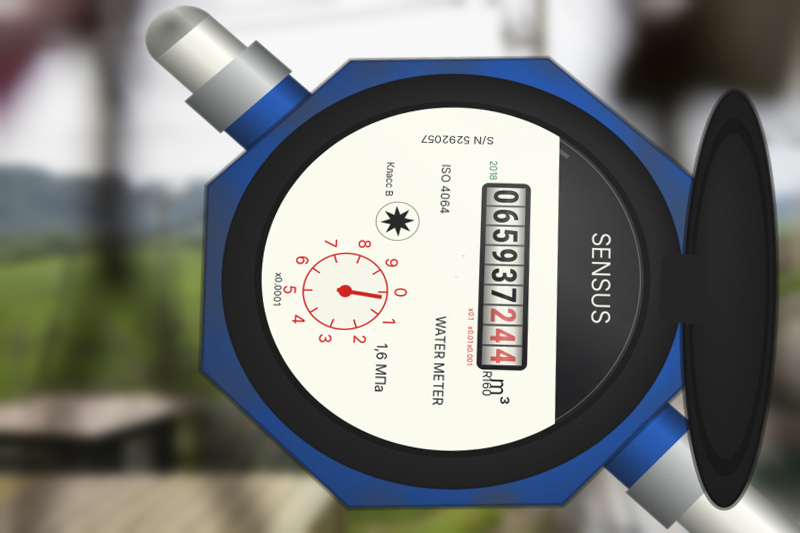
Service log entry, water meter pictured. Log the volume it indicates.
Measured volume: 65937.2440 m³
